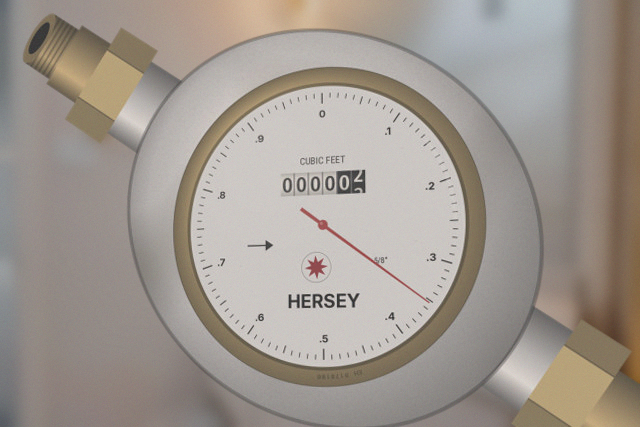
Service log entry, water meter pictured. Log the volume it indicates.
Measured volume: 2.35 ft³
